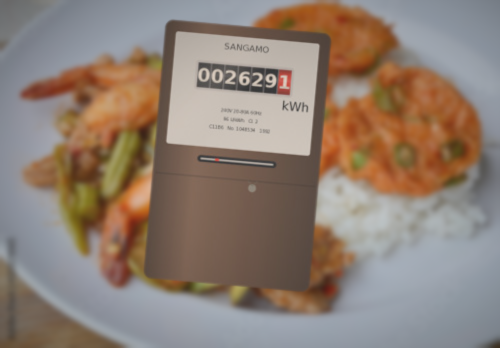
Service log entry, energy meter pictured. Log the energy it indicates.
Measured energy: 2629.1 kWh
